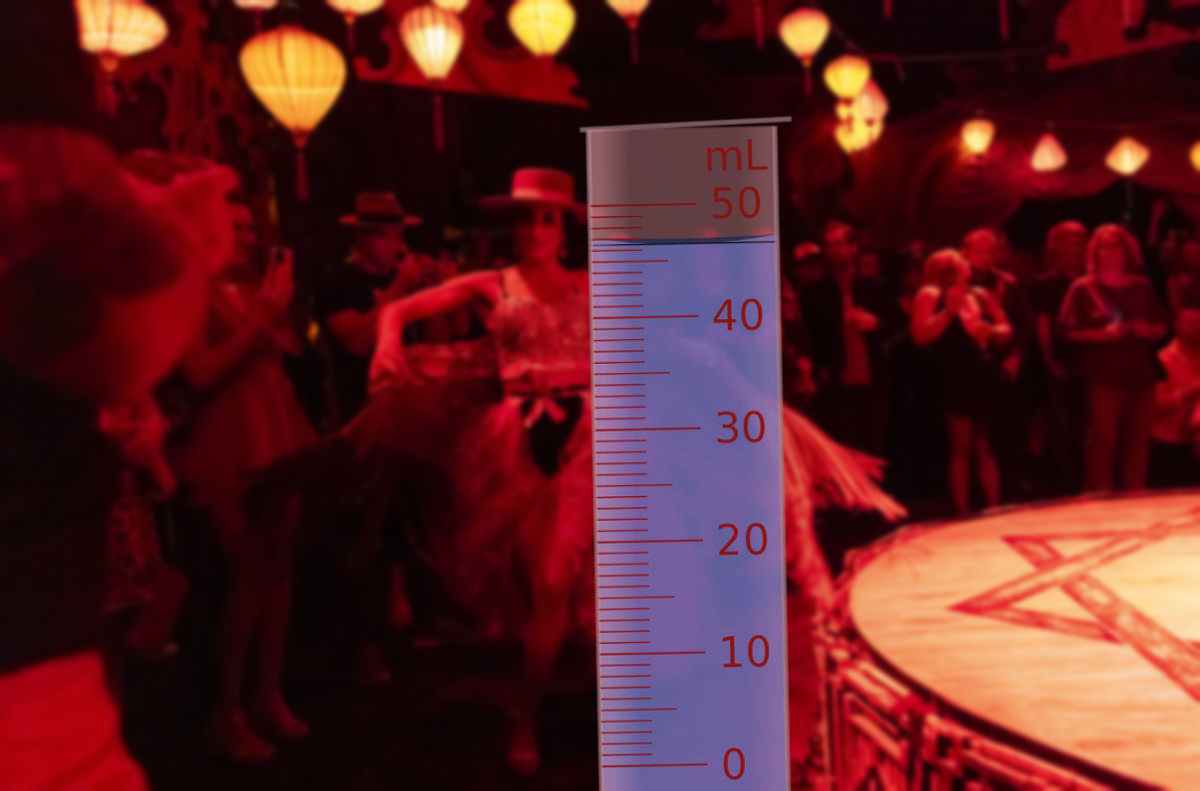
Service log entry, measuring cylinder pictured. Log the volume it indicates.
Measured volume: 46.5 mL
